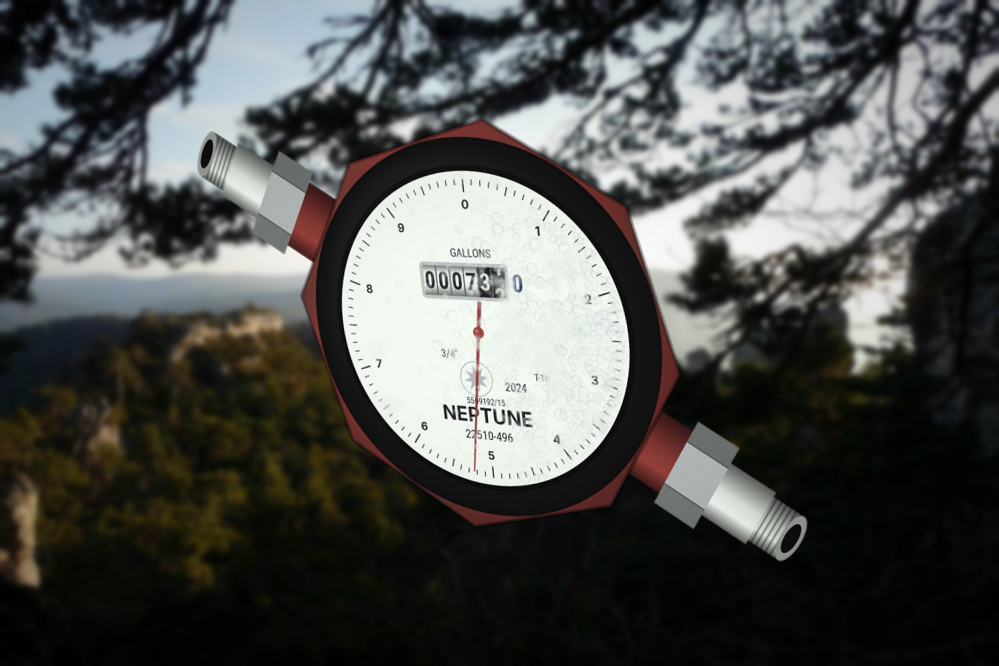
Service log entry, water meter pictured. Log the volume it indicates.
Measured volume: 7315.2 gal
